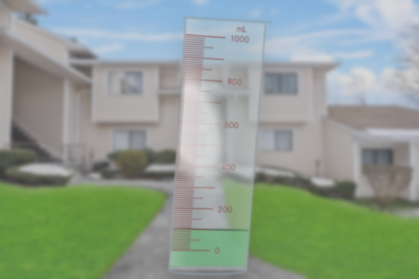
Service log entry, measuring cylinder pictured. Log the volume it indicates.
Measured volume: 100 mL
